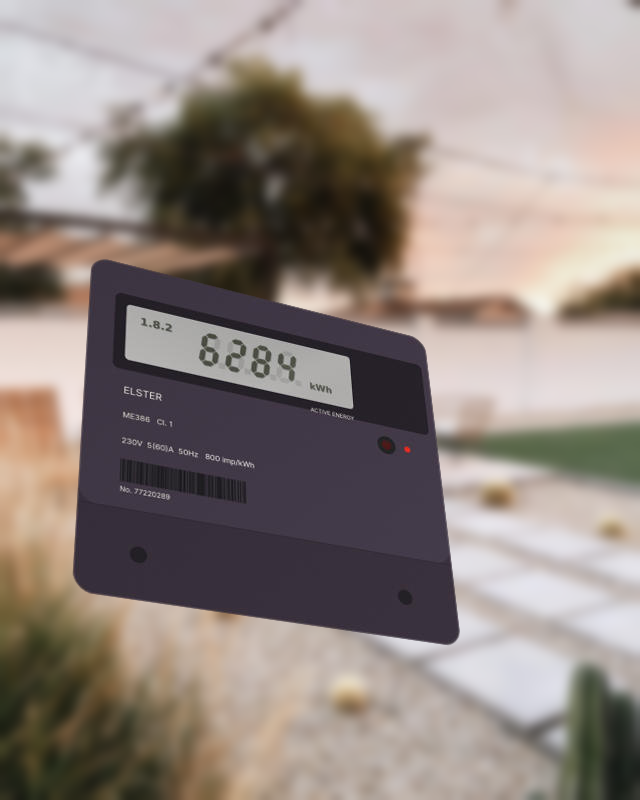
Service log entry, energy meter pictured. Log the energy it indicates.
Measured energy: 6284 kWh
